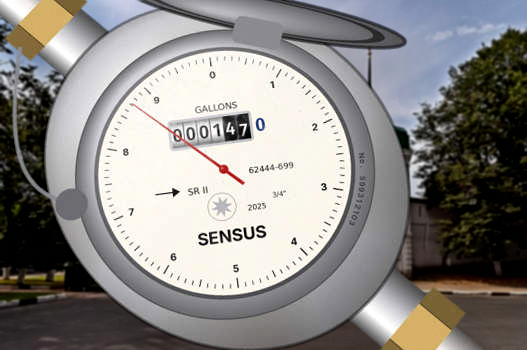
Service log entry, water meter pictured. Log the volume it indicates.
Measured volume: 1468.7 gal
